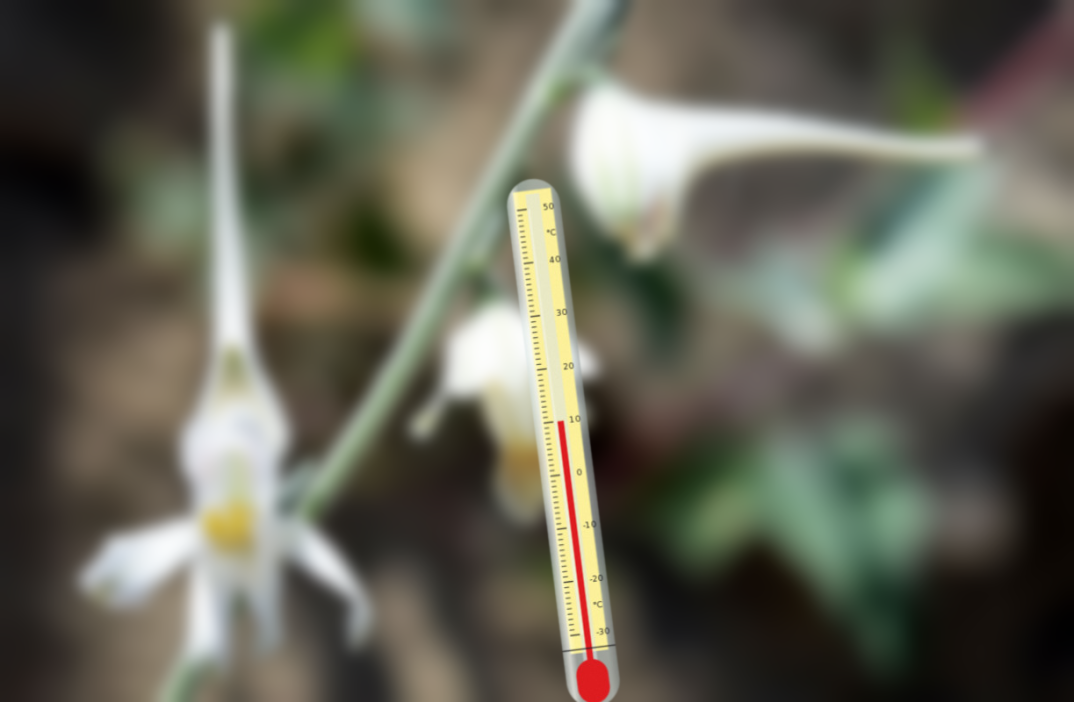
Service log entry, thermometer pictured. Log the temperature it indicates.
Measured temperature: 10 °C
